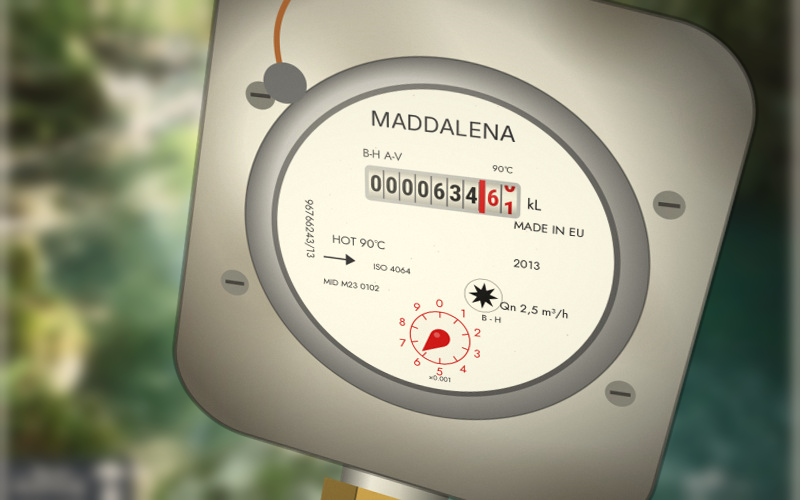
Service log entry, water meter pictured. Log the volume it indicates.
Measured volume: 634.606 kL
